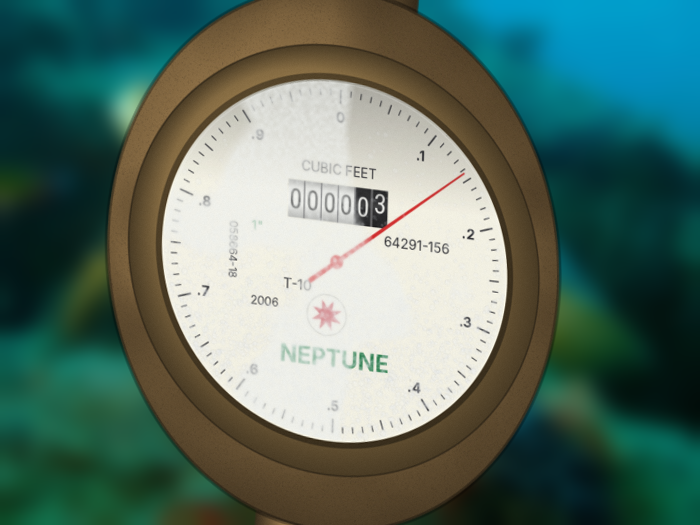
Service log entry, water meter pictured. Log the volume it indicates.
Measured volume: 3.14 ft³
